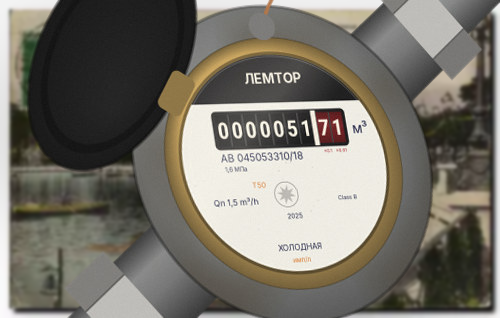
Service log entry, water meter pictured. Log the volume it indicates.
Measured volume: 51.71 m³
